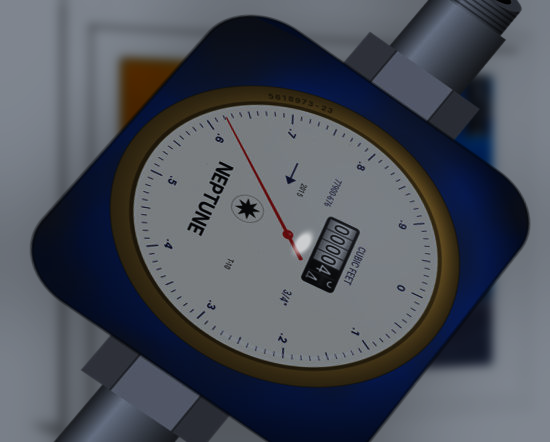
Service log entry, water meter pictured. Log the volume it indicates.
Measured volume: 43.62 ft³
